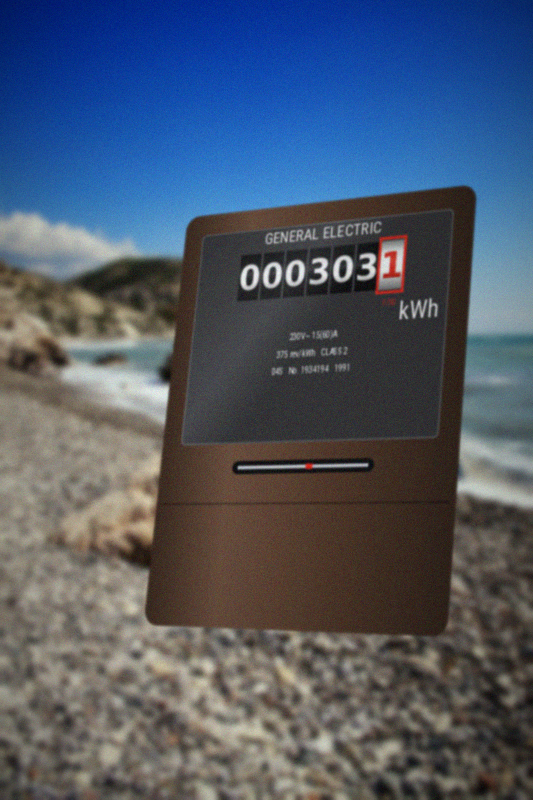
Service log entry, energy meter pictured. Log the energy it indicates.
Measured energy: 303.1 kWh
